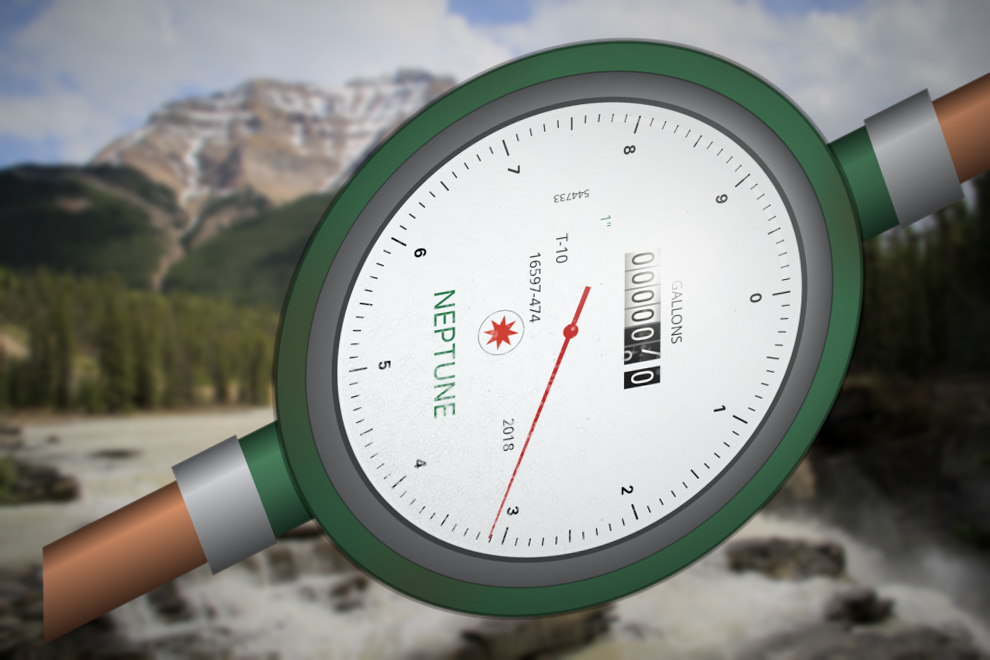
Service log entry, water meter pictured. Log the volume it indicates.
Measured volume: 73.1 gal
